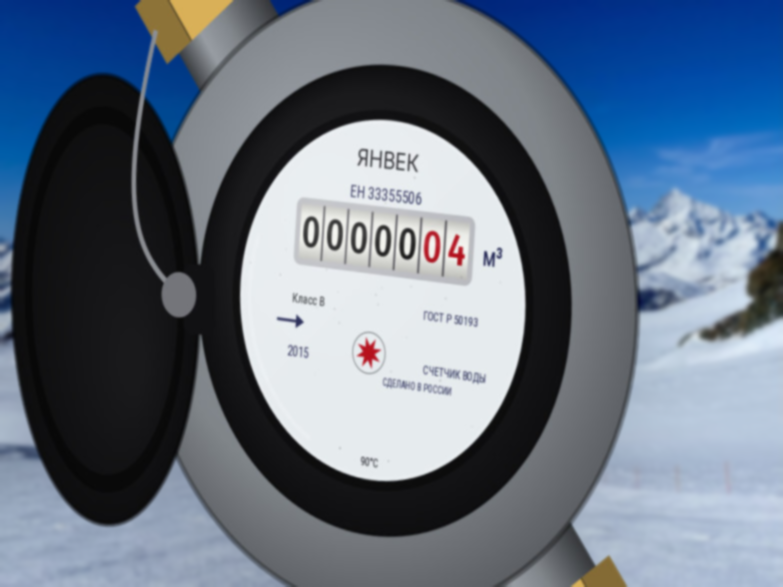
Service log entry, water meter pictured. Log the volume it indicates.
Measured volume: 0.04 m³
